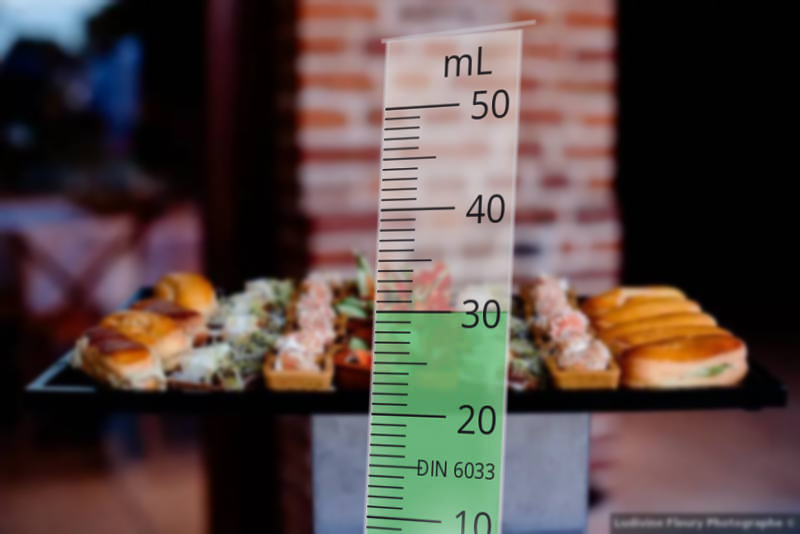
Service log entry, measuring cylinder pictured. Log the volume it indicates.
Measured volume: 30 mL
